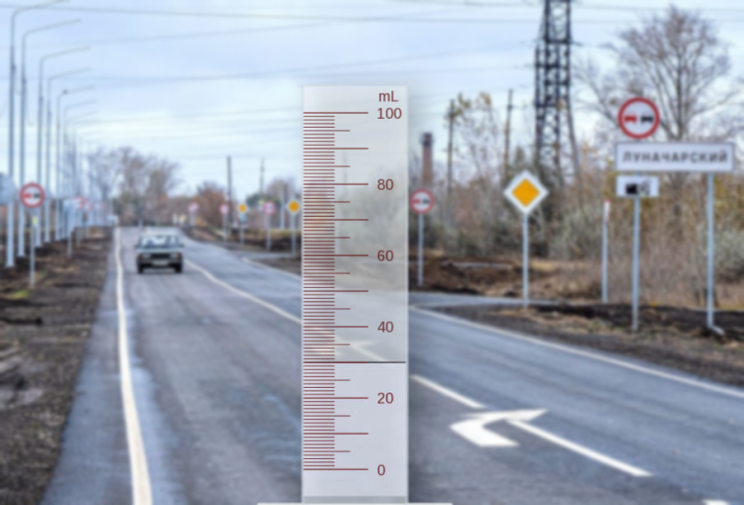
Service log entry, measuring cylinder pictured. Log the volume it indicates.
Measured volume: 30 mL
